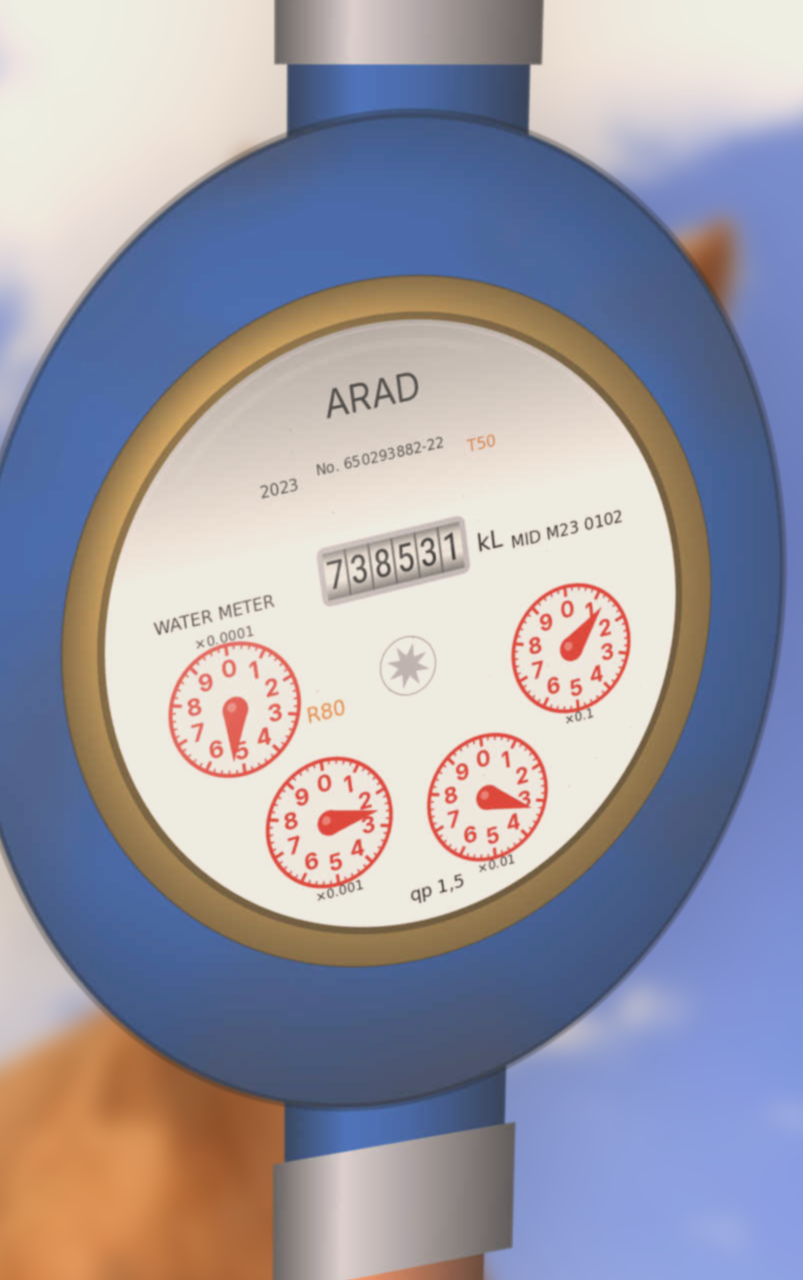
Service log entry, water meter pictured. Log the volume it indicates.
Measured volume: 738531.1325 kL
